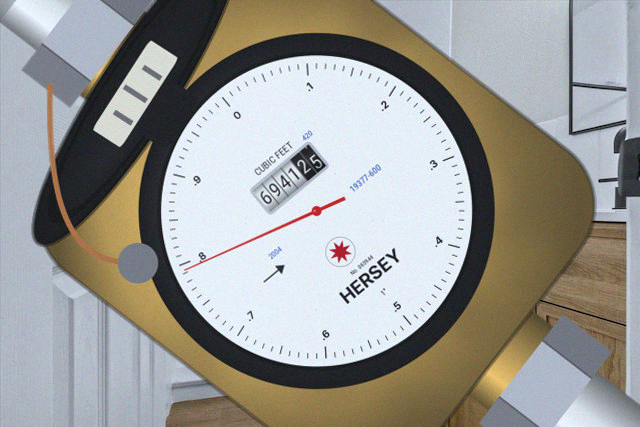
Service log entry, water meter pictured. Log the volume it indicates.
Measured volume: 694124.79 ft³
